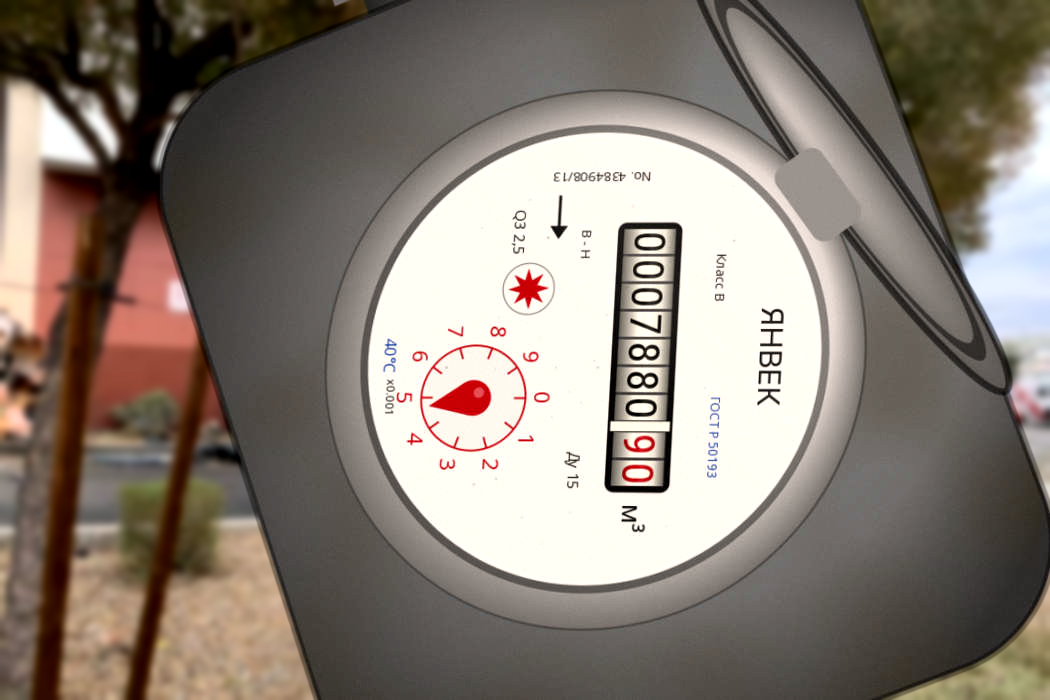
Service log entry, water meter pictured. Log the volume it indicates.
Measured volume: 7880.904 m³
